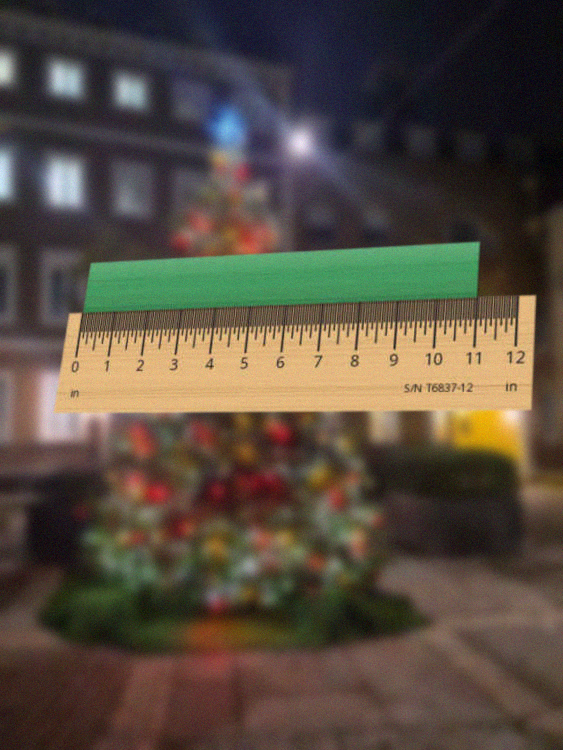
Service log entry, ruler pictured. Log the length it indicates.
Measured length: 11 in
